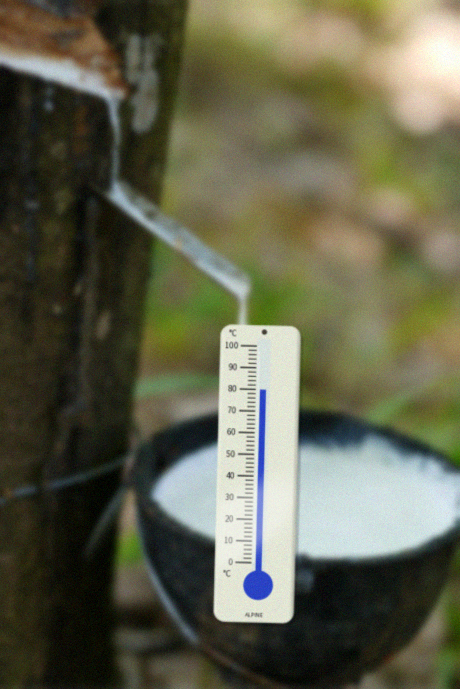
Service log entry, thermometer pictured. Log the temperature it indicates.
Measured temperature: 80 °C
